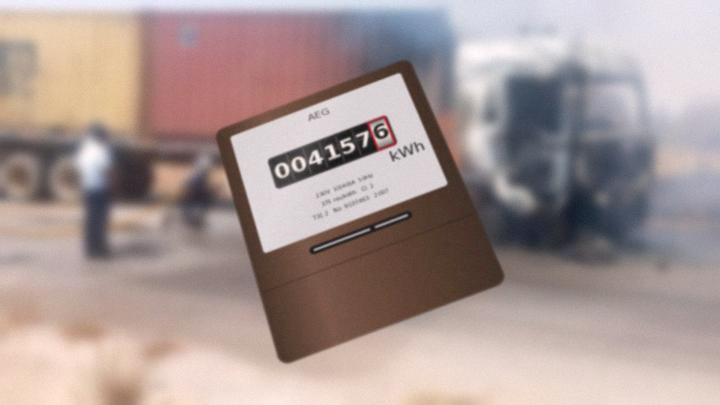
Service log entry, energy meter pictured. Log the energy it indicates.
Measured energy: 4157.6 kWh
